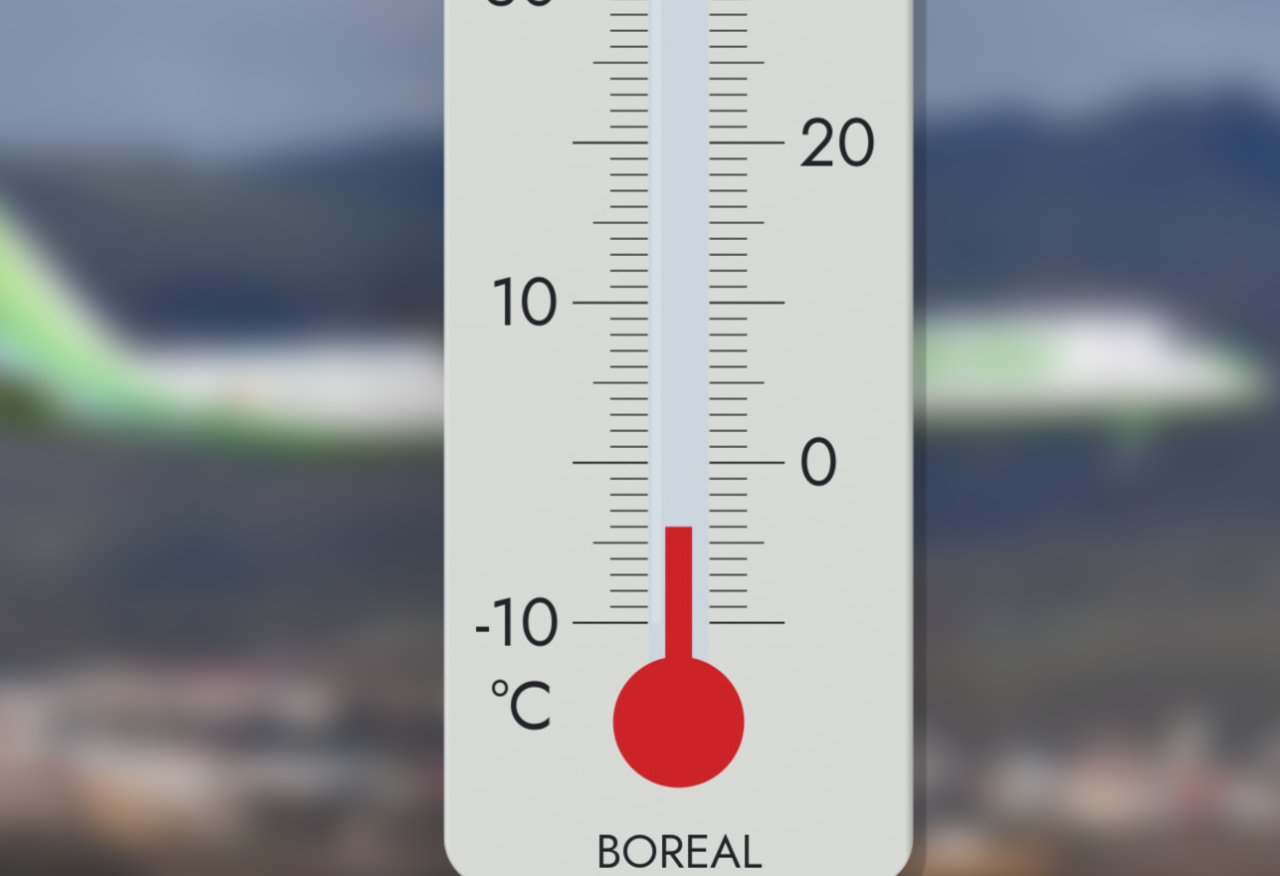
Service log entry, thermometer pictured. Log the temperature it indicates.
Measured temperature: -4 °C
